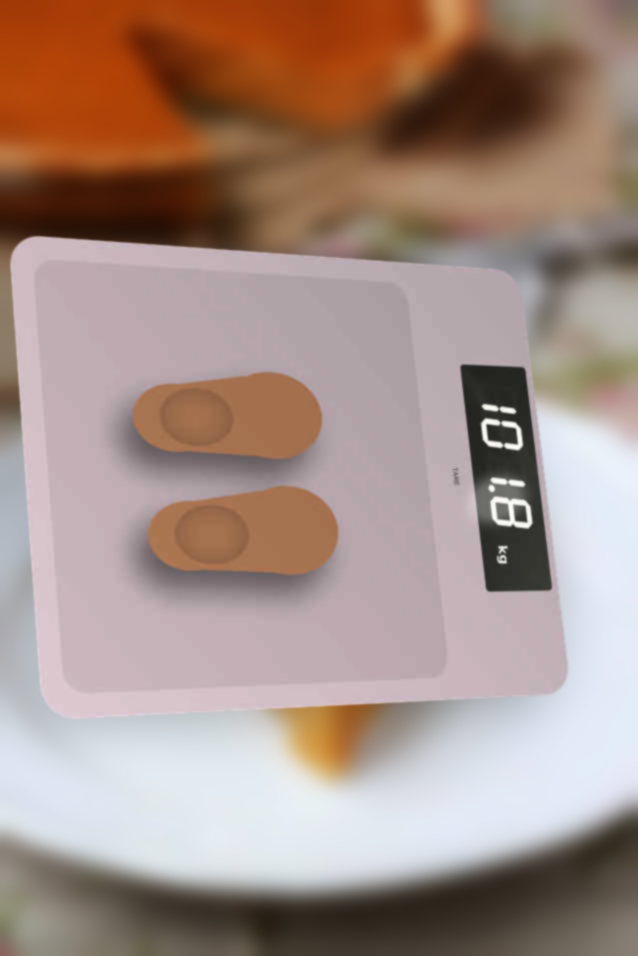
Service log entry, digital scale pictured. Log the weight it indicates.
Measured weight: 101.8 kg
